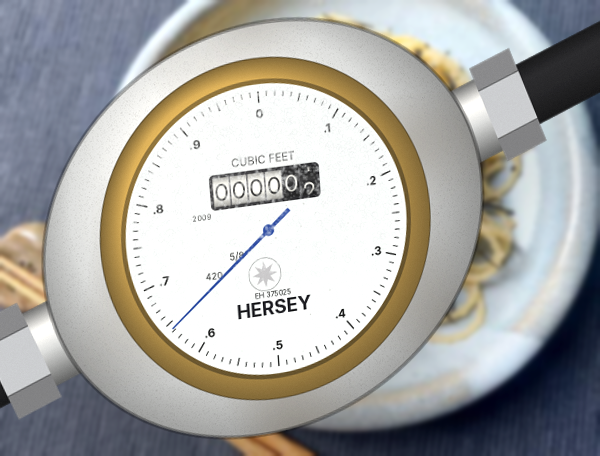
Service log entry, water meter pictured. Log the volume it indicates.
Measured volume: 1.64 ft³
